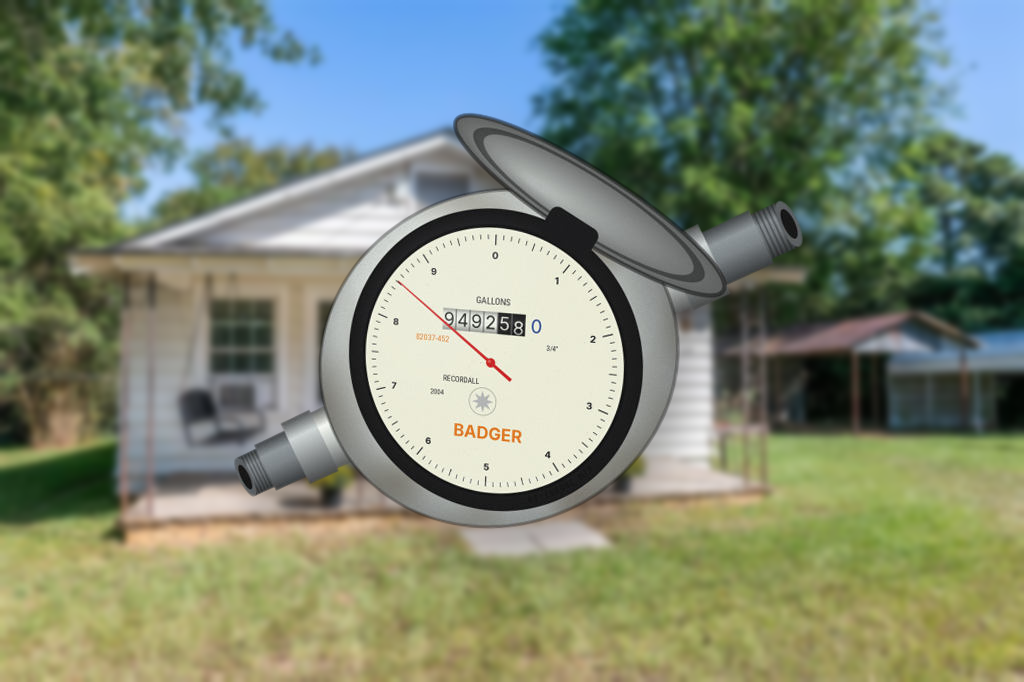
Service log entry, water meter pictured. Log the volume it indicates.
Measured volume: 9492578.5 gal
